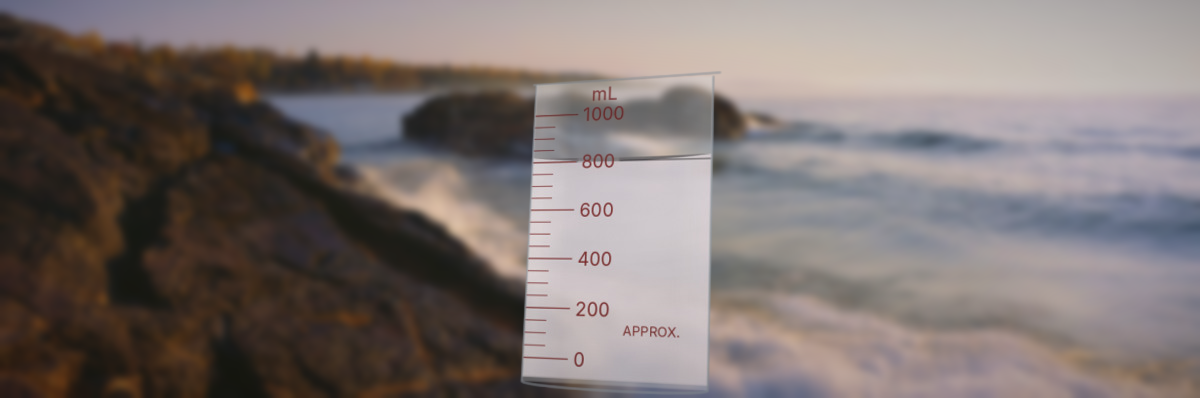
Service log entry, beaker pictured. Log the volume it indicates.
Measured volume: 800 mL
